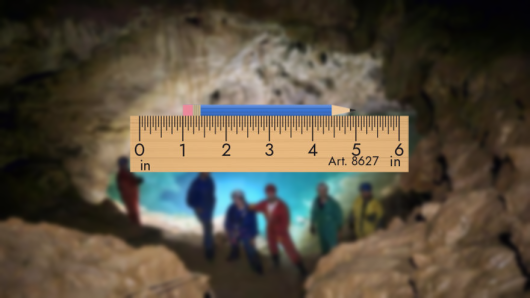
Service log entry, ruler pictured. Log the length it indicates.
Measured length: 4 in
